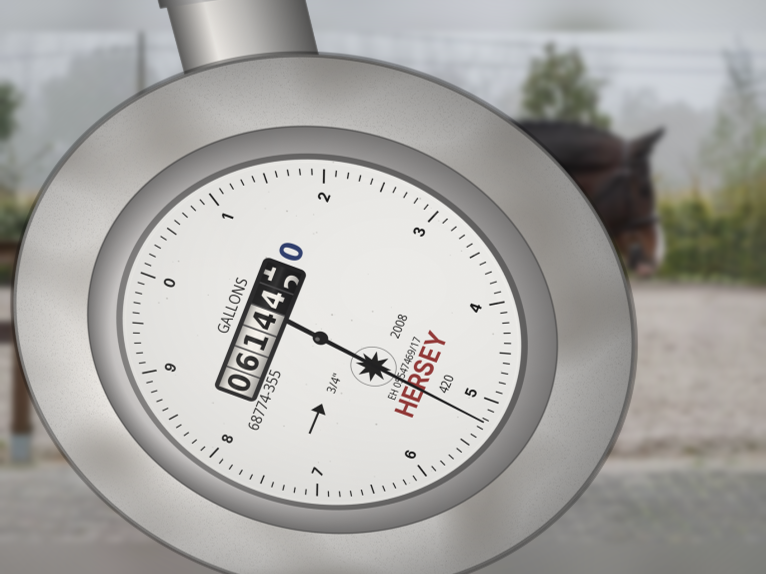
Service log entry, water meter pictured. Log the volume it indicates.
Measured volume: 614415.2 gal
